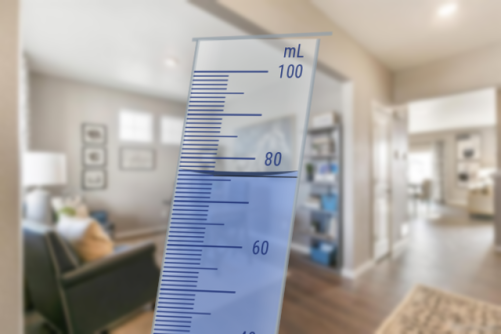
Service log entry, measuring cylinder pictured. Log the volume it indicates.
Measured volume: 76 mL
